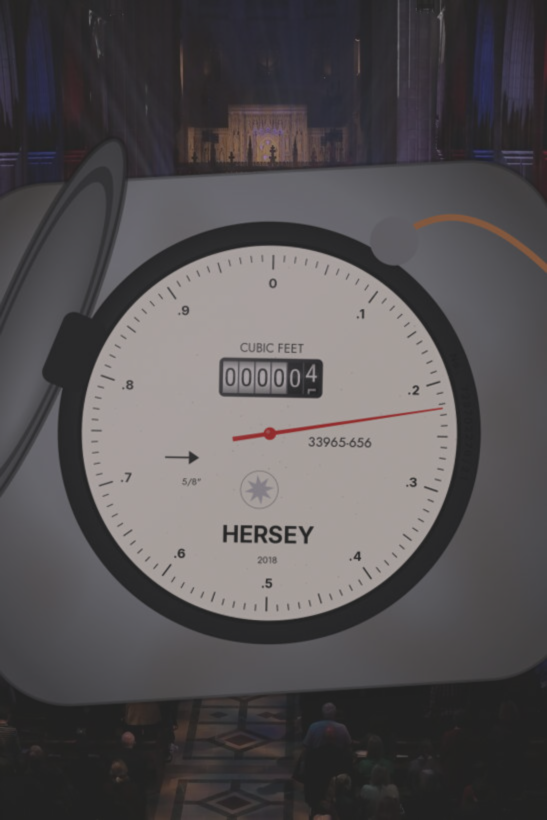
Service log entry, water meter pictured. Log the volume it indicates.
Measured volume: 4.22 ft³
